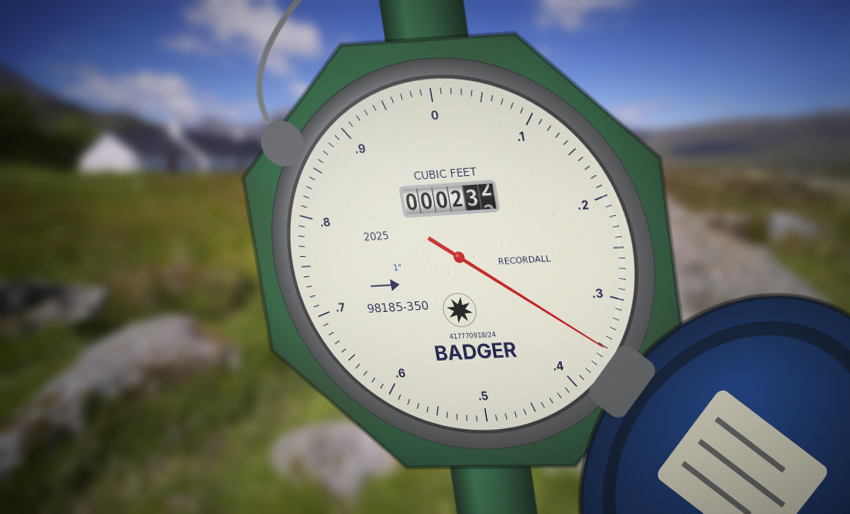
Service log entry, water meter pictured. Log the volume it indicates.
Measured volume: 232.35 ft³
